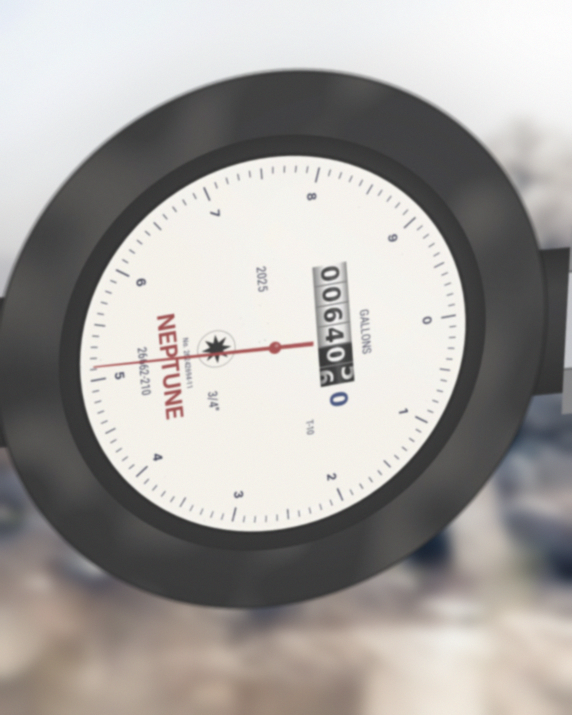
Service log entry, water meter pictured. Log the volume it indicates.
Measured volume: 64055.1 gal
